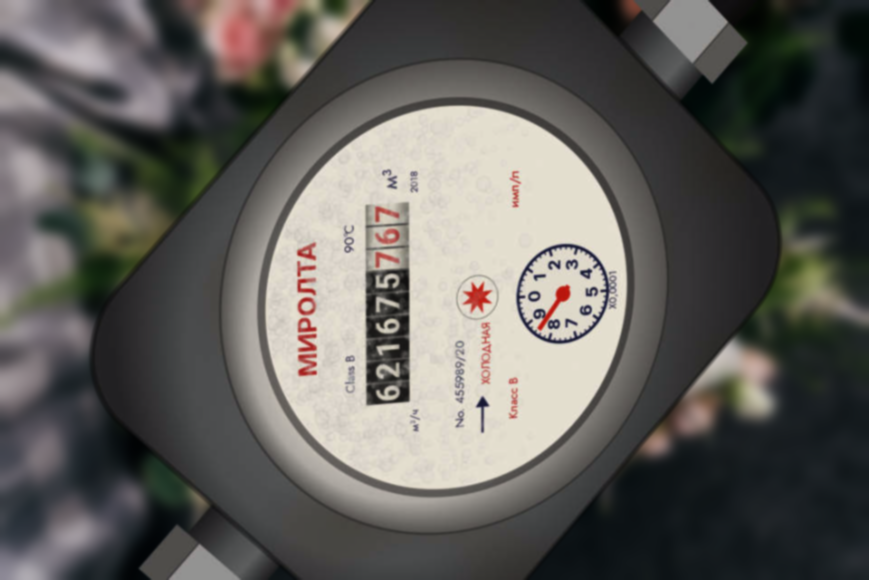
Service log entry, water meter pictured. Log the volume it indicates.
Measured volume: 621675.7678 m³
